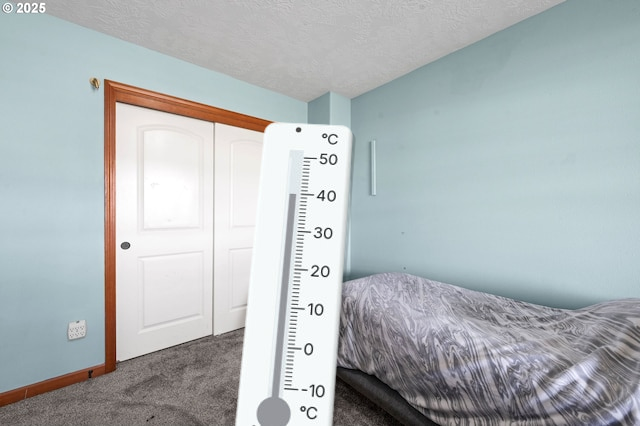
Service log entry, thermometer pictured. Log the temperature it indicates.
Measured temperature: 40 °C
